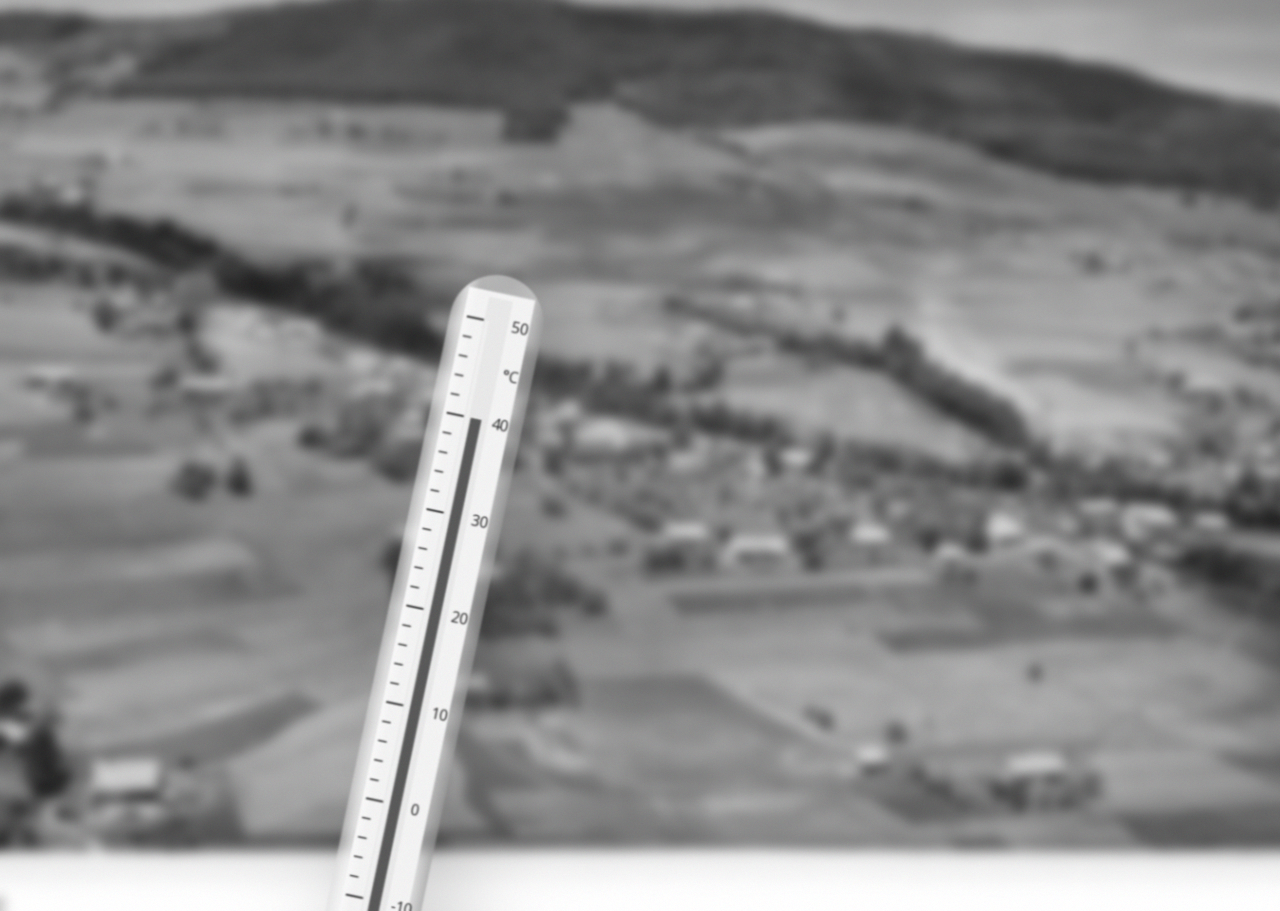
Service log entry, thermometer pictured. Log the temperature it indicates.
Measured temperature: 40 °C
